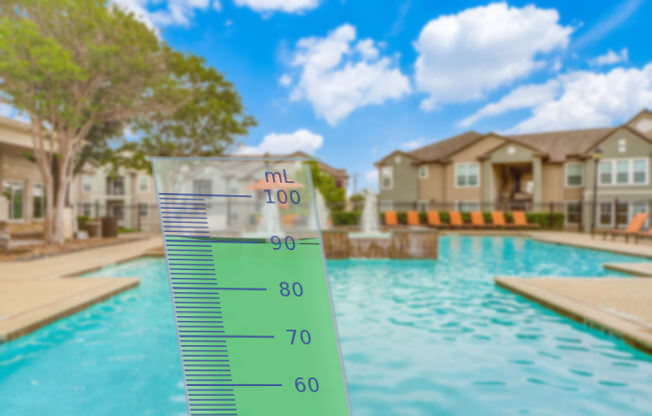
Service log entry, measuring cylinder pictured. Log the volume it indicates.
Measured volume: 90 mL
